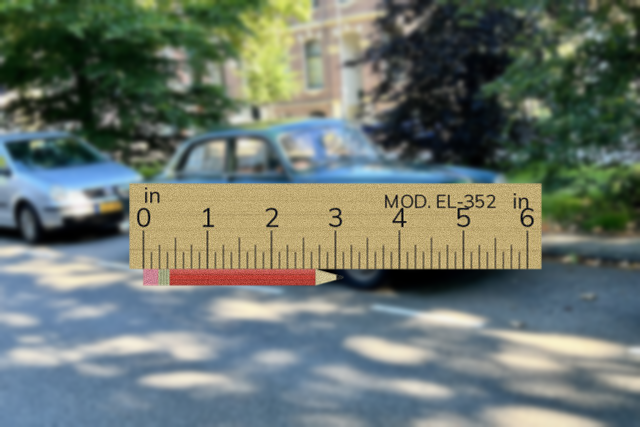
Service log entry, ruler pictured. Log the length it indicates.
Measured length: 3.125 in
